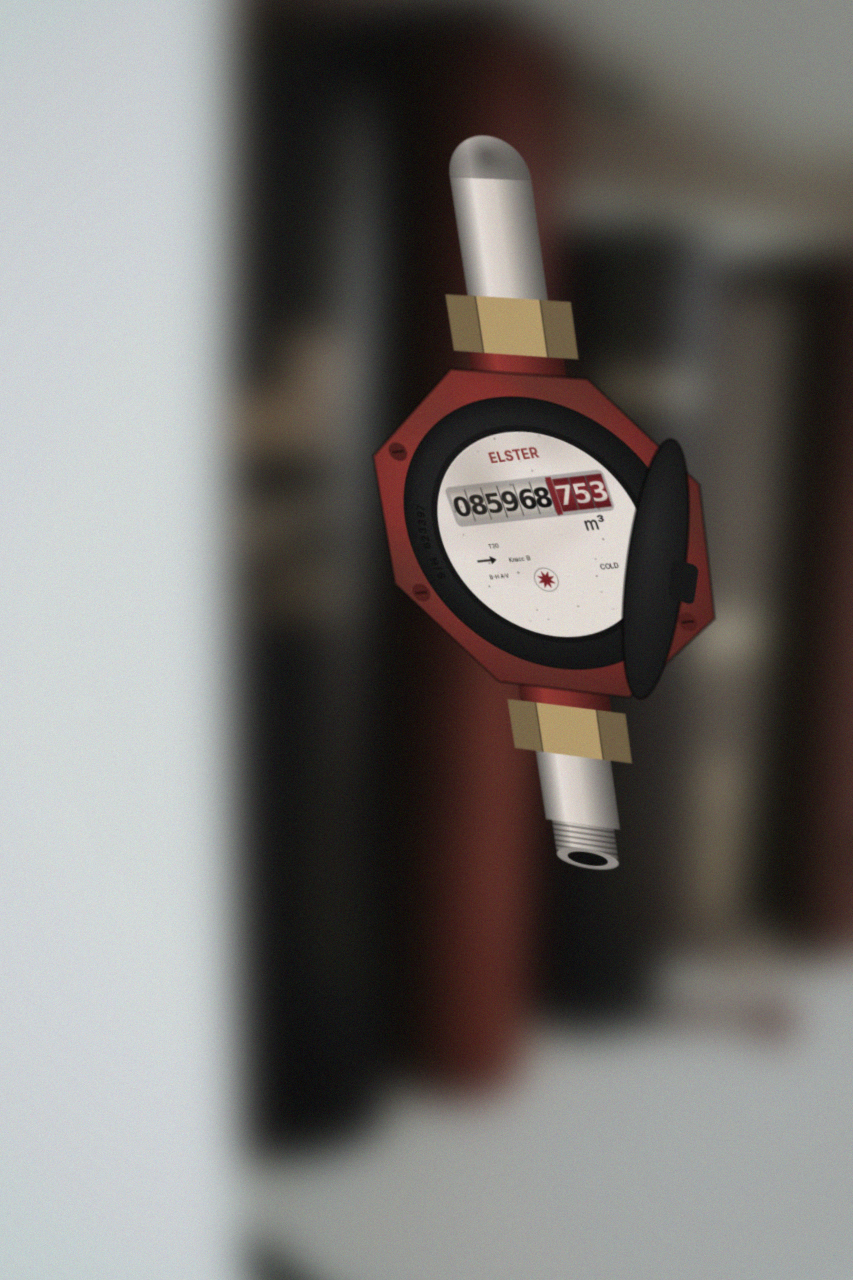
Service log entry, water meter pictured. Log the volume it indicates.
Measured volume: 85968.753 m³
